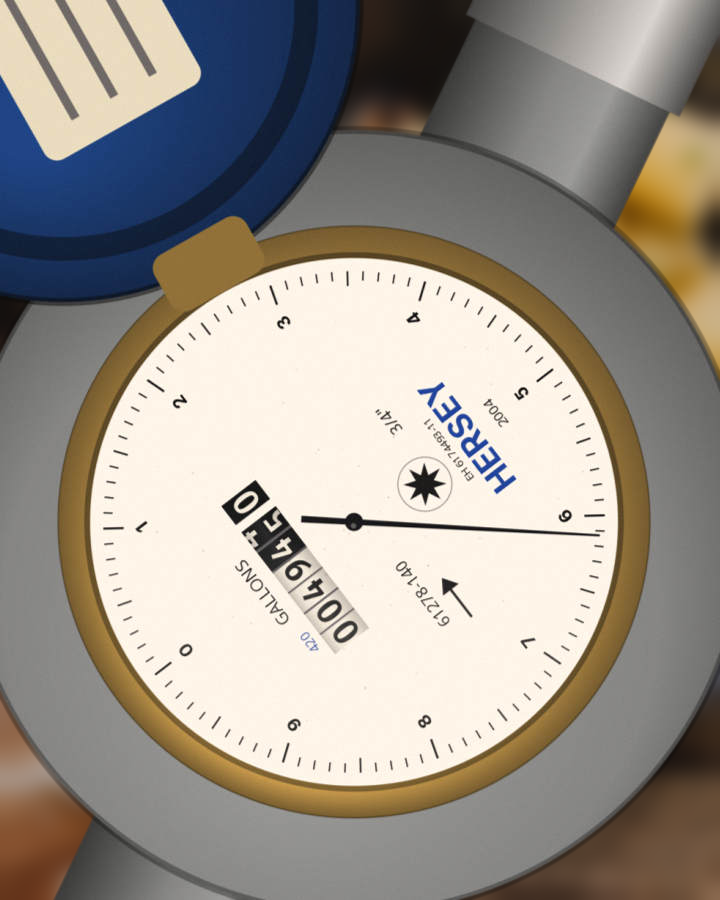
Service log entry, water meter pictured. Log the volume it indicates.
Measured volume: 49446.1 gal
